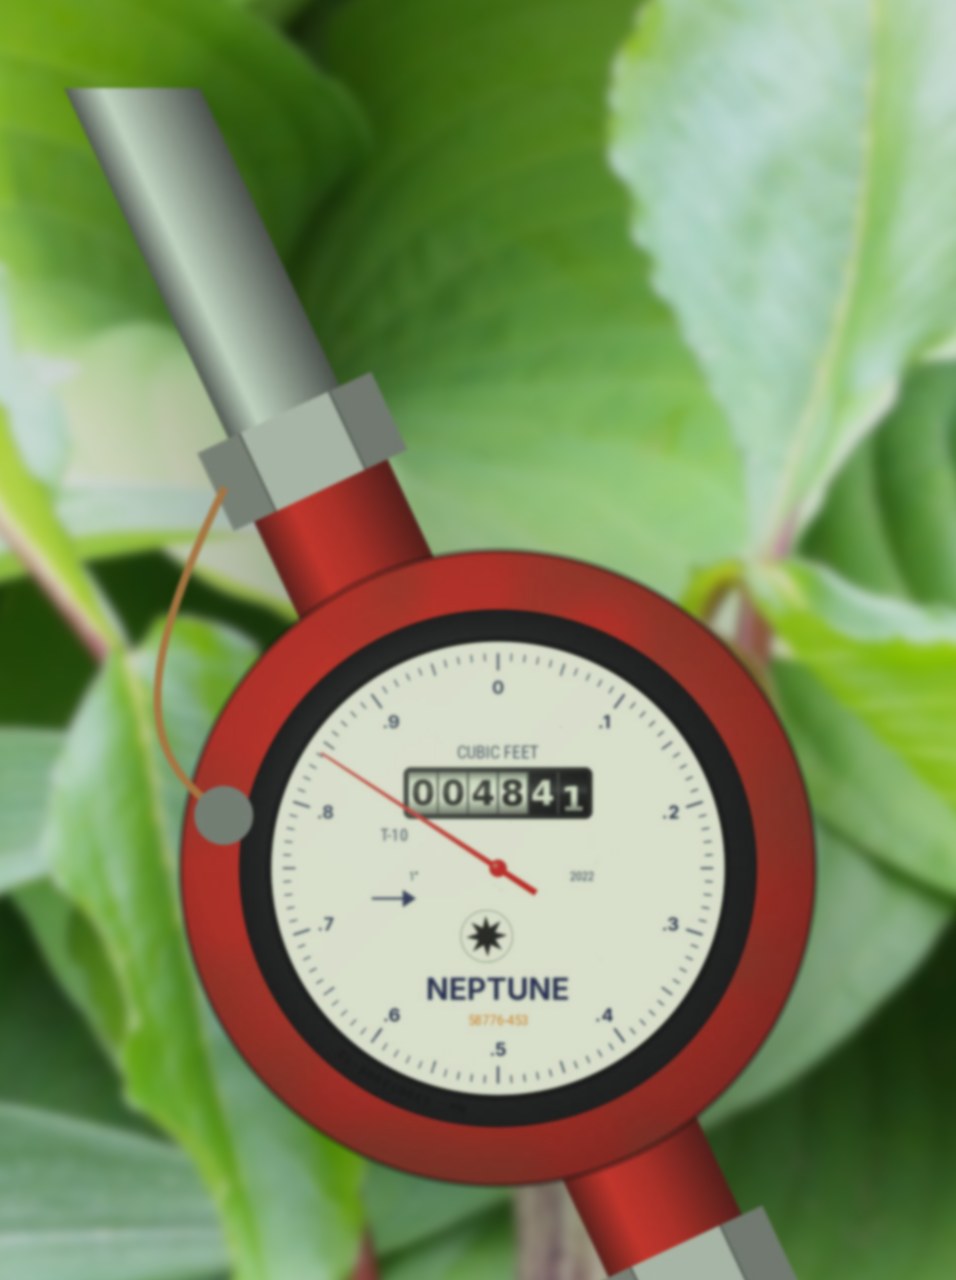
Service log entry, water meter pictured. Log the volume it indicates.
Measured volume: 4840.84 ft³
